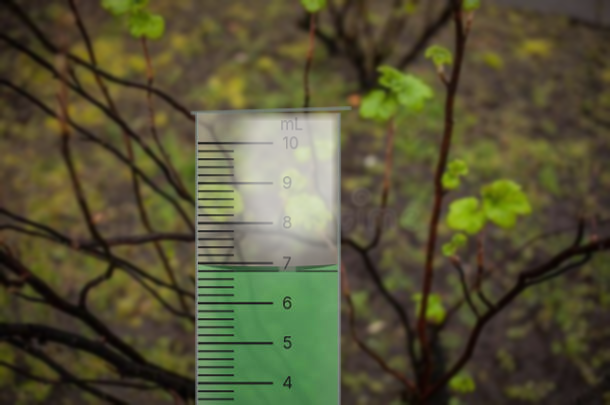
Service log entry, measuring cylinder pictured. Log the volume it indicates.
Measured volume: 6.8 mL
